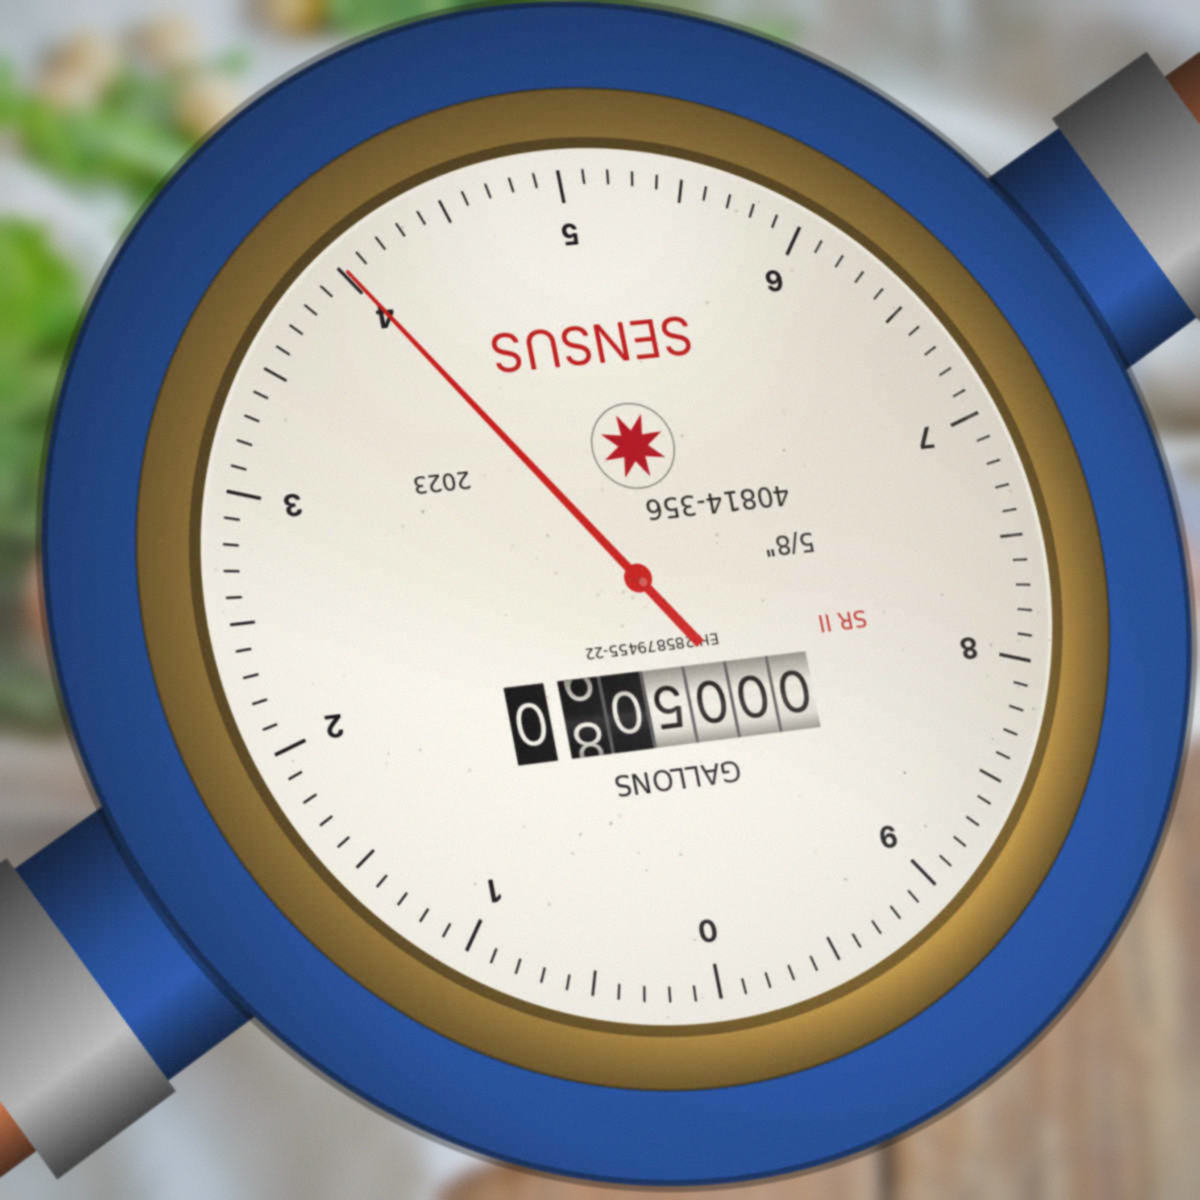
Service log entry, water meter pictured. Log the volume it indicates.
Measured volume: 5084.0 gal
